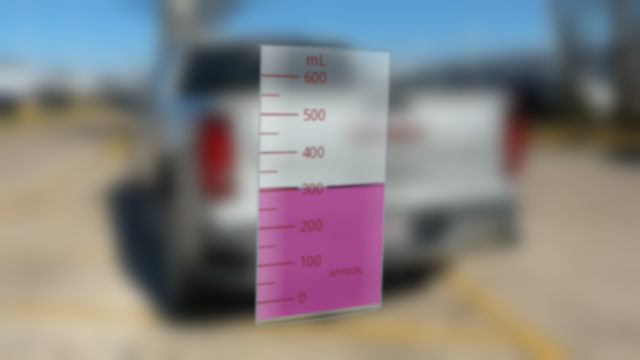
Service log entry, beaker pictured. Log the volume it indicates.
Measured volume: 300 mL
